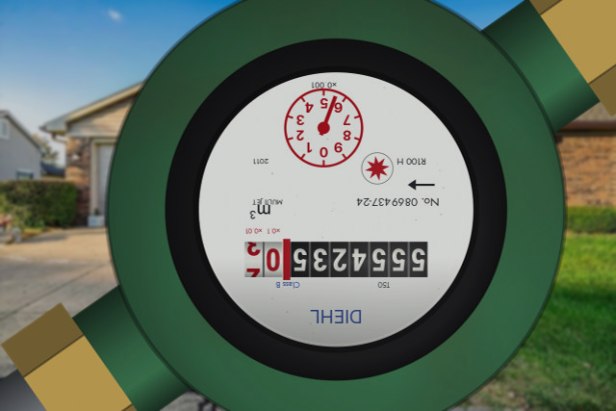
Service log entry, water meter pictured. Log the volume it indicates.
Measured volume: 5554235.025 m³
